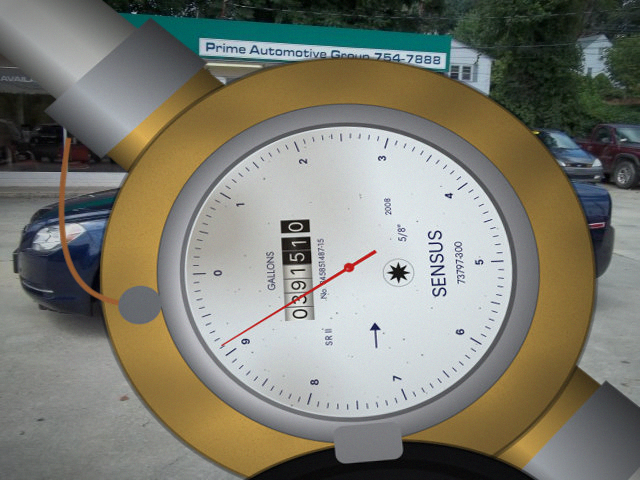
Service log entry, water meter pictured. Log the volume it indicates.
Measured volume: 391509.1 gal
